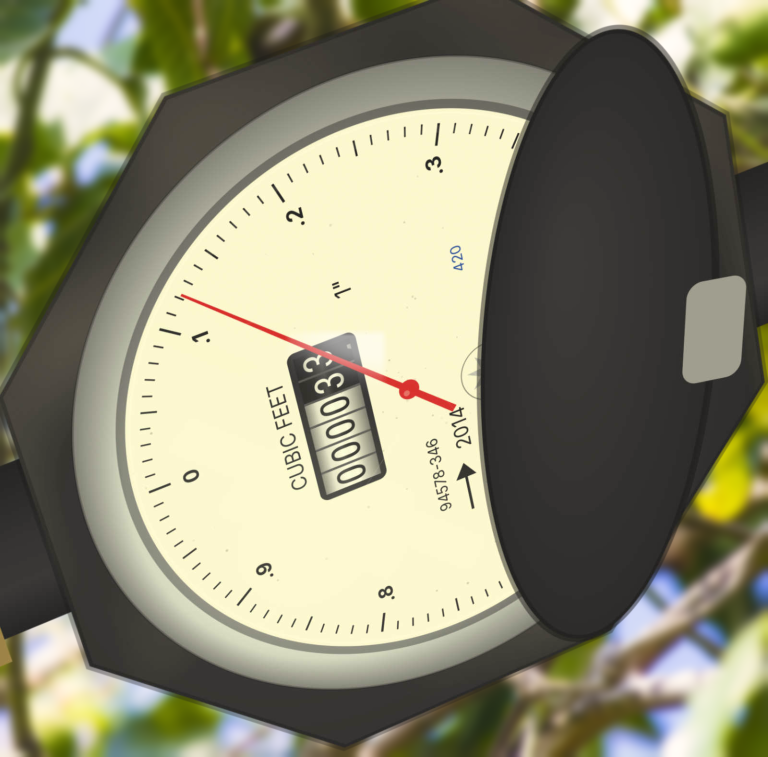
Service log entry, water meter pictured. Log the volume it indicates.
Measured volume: 33.12 ft³
